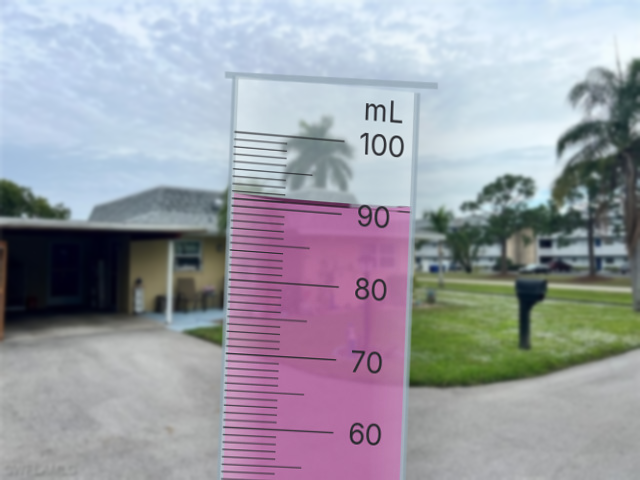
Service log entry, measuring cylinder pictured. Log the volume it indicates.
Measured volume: 91 mL
